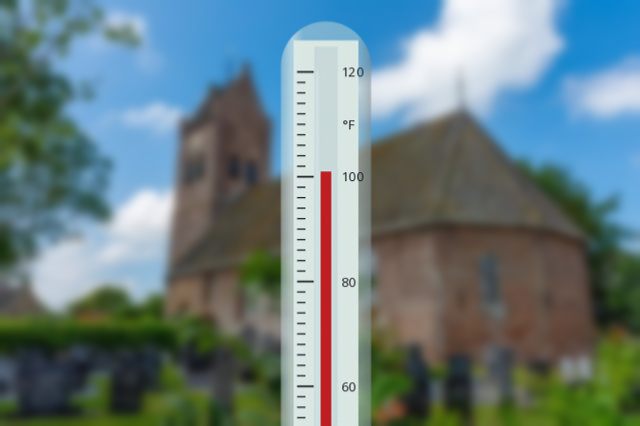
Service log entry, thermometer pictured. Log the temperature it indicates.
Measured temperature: 101 °F
